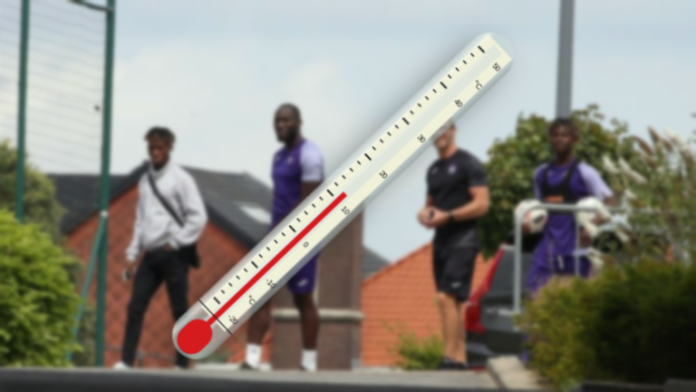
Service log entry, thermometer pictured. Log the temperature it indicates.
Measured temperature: 12 °C
